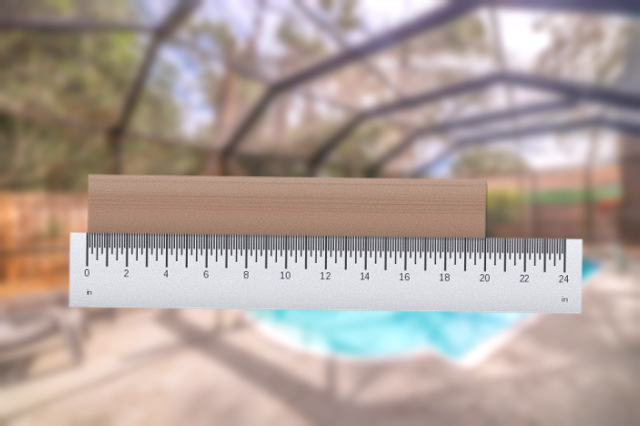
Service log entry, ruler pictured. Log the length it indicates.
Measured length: 20 in
